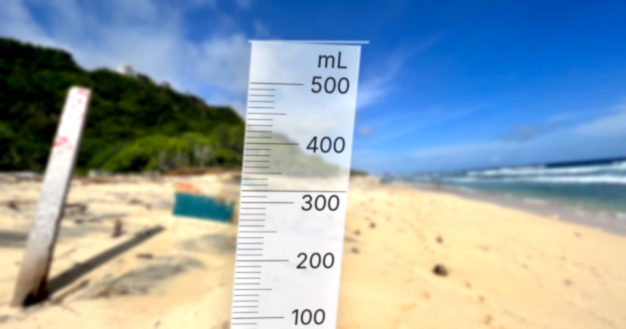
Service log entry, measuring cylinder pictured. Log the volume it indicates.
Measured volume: 320 mL
